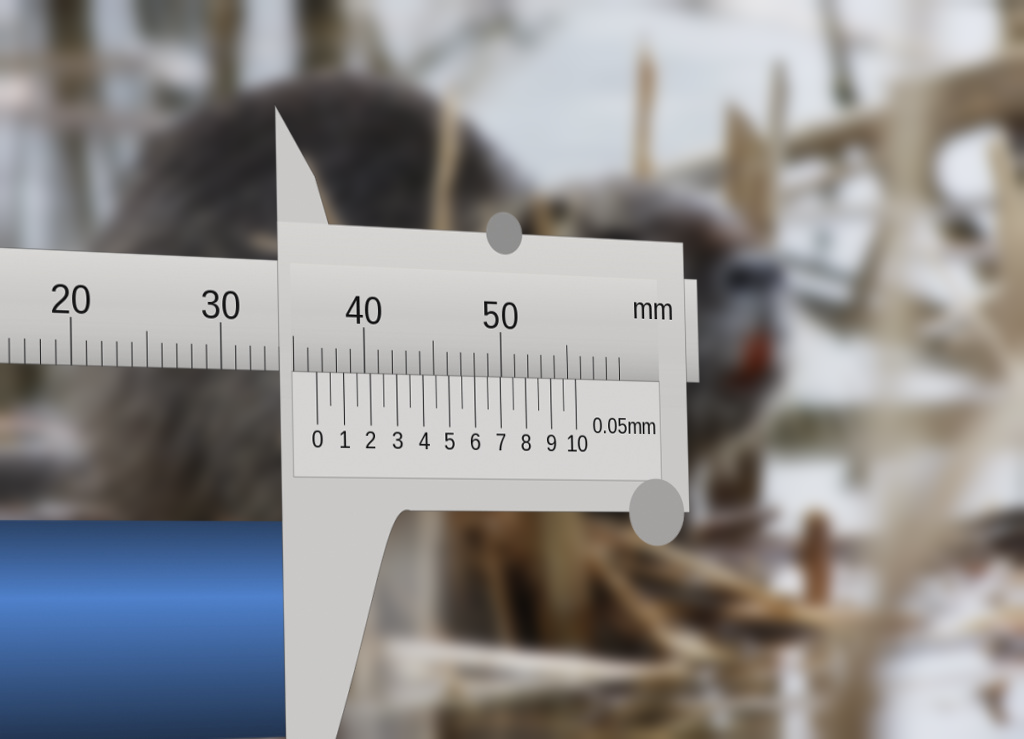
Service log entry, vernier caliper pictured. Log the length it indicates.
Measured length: 36.6 mm
